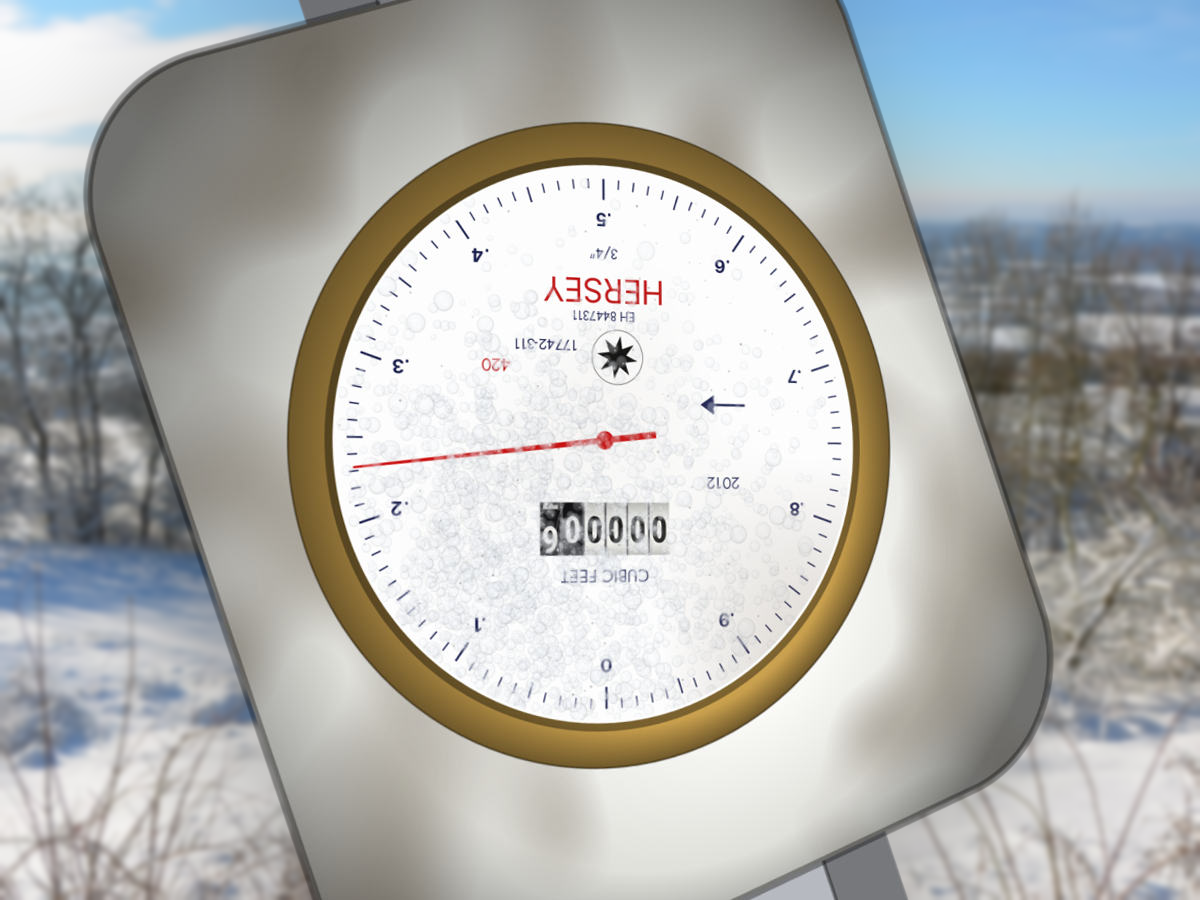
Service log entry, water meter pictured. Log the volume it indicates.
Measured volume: 6.23 ft³
